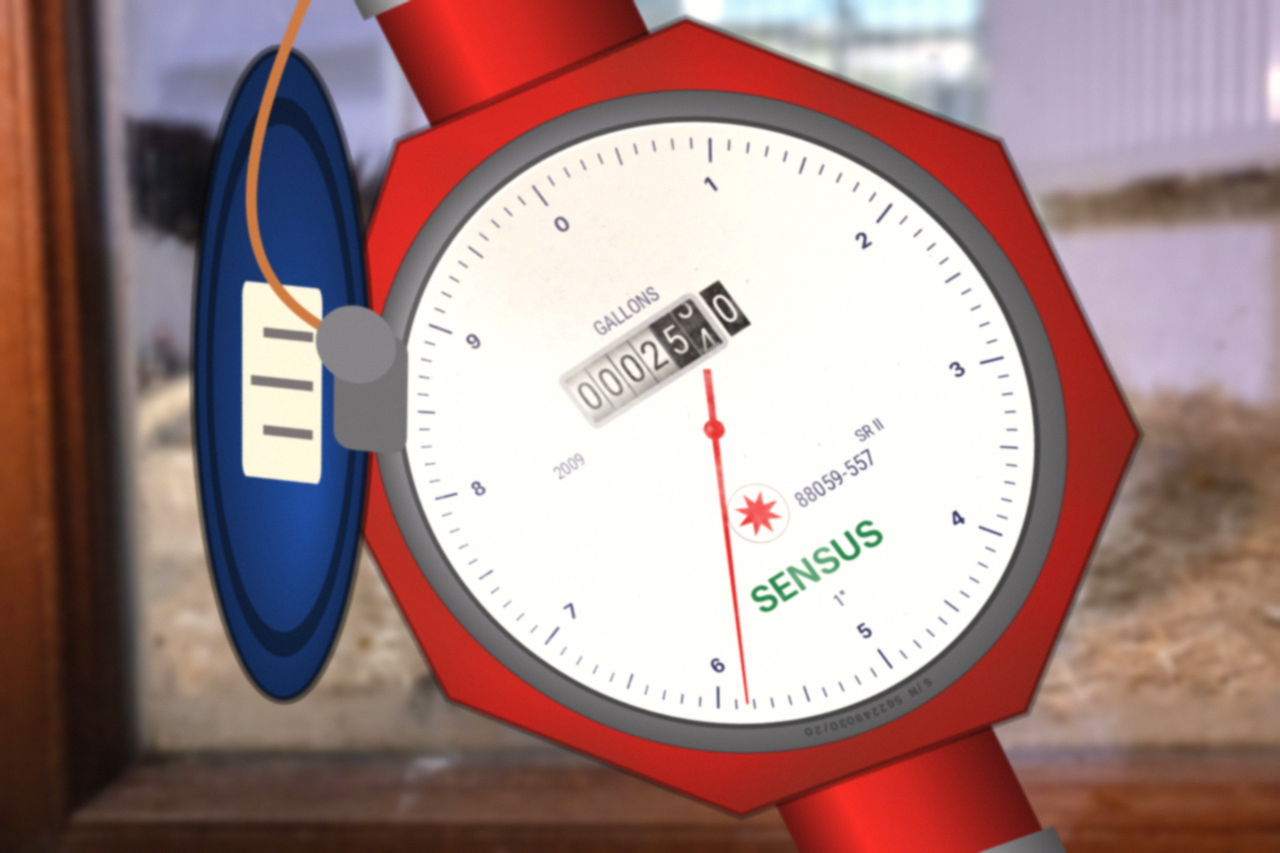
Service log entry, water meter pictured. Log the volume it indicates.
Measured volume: 2535.8 gal
